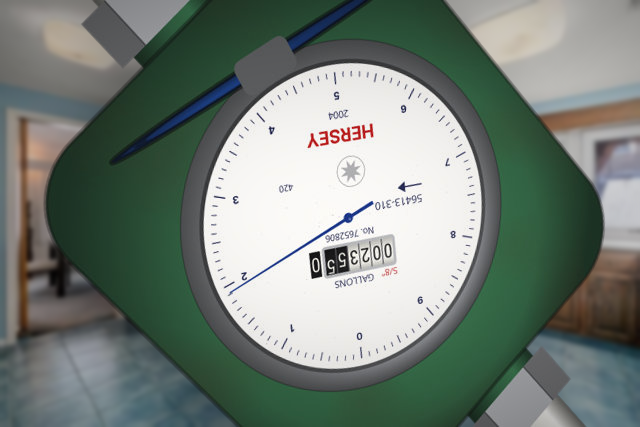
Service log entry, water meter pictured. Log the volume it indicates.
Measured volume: 23551.9 gal
